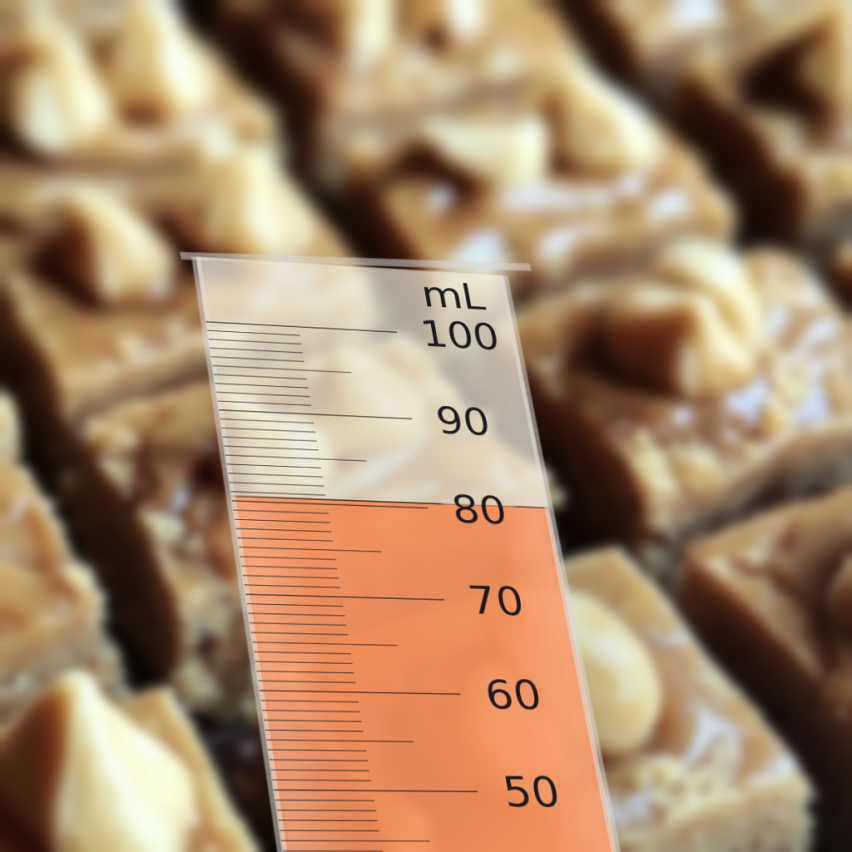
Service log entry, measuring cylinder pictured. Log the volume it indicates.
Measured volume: 80.5 mL
